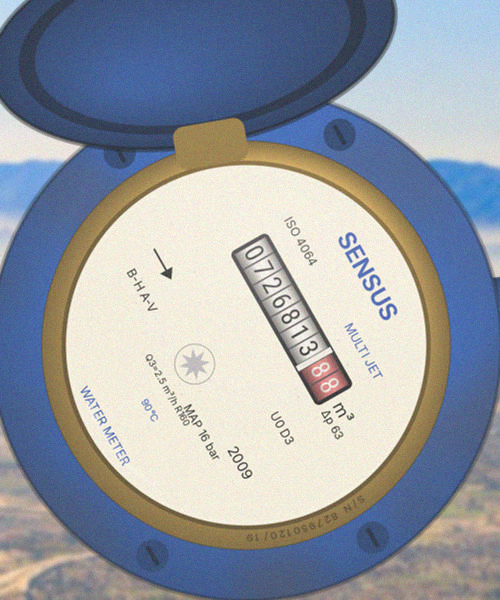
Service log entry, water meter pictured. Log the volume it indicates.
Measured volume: 726813.88 m³
